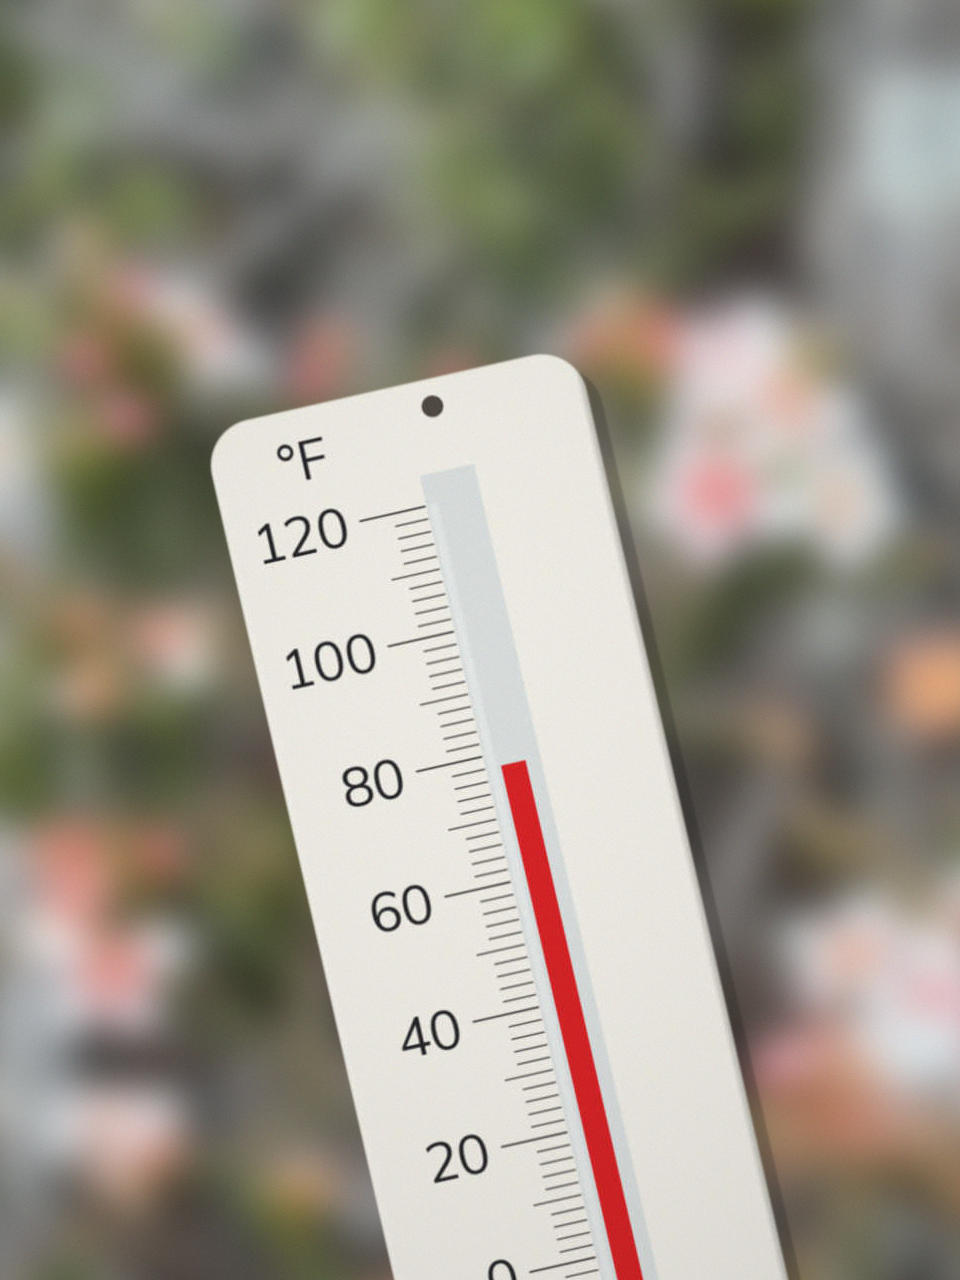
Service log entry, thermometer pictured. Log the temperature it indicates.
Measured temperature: 78 °F
